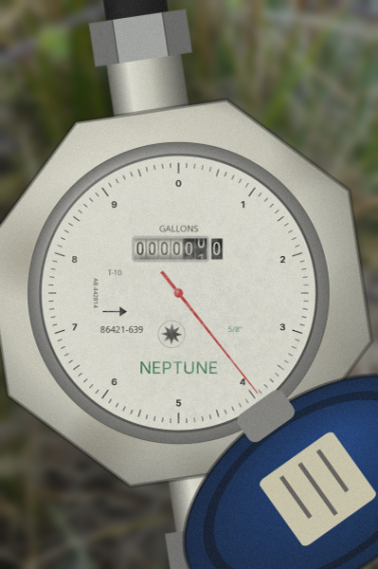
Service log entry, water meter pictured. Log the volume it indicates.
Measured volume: 3.9 gal
